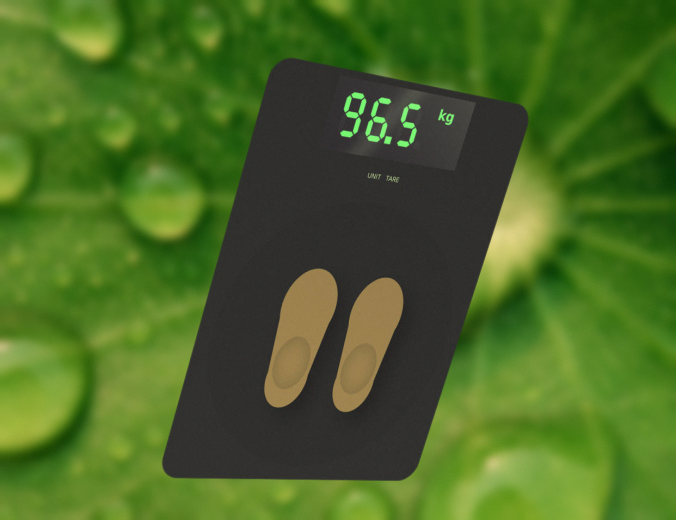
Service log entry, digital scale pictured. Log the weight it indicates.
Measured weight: 96.5 kg
